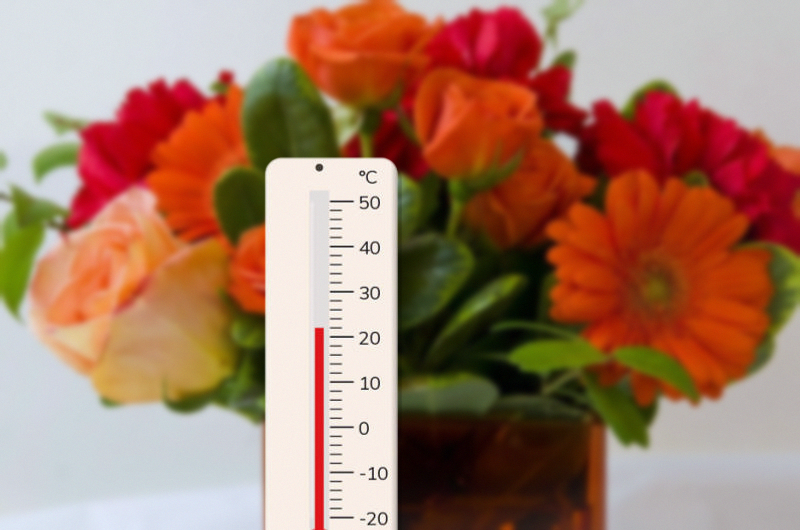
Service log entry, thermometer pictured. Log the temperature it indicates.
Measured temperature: 22 °C
